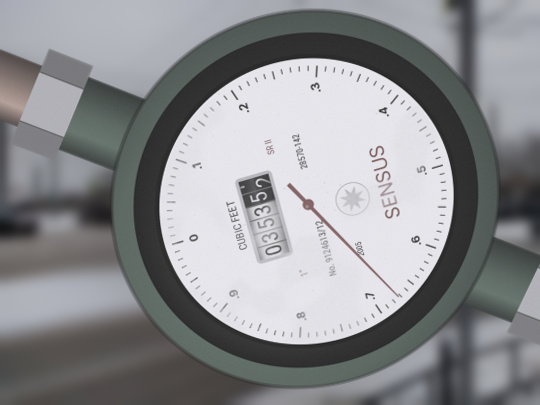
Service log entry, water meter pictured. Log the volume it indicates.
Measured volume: 35351.67 ft³
